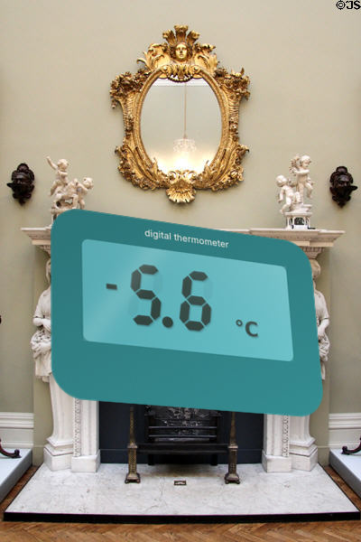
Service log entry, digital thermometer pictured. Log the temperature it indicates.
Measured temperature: -5.6 °C
